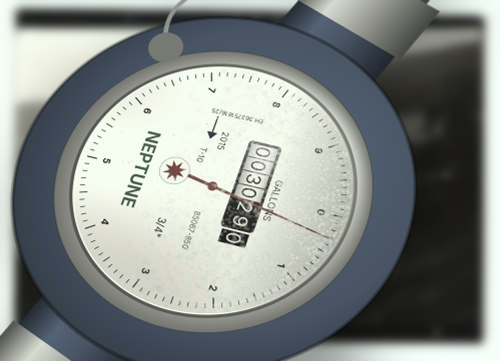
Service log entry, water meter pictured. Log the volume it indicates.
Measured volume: 30290.3 gal
